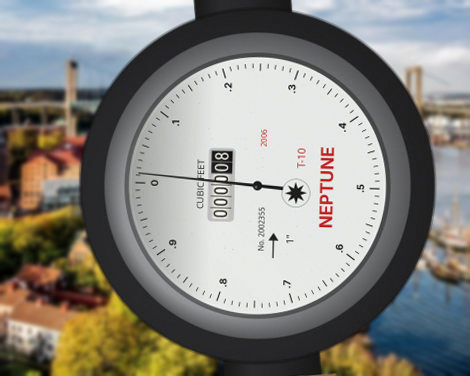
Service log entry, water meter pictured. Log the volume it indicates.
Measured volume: 8.01 ft³
